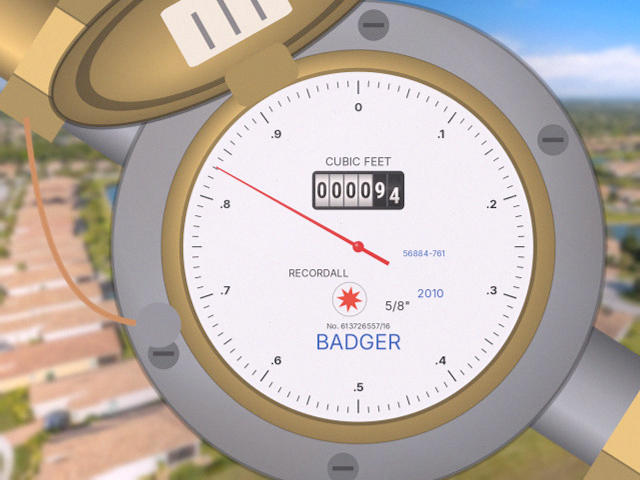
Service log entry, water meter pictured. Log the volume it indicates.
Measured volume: 93.83 ft³
